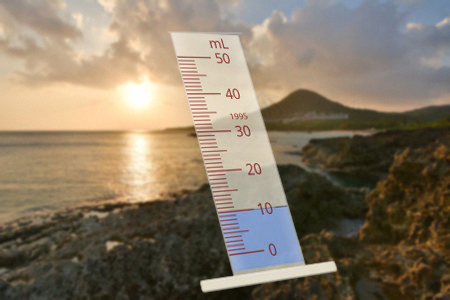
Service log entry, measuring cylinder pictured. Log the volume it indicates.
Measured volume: 10 mL
